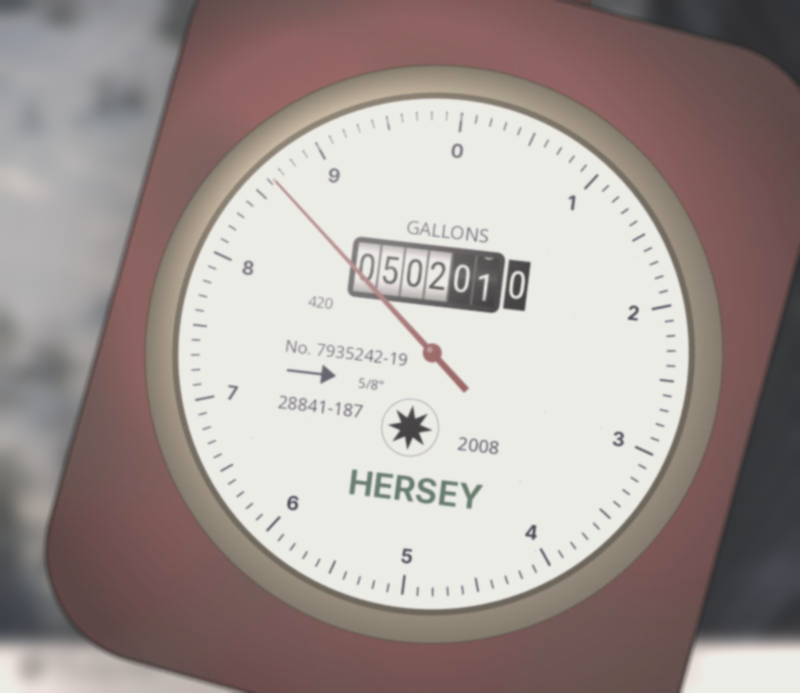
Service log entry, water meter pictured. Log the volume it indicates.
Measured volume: 502008.6 gal
